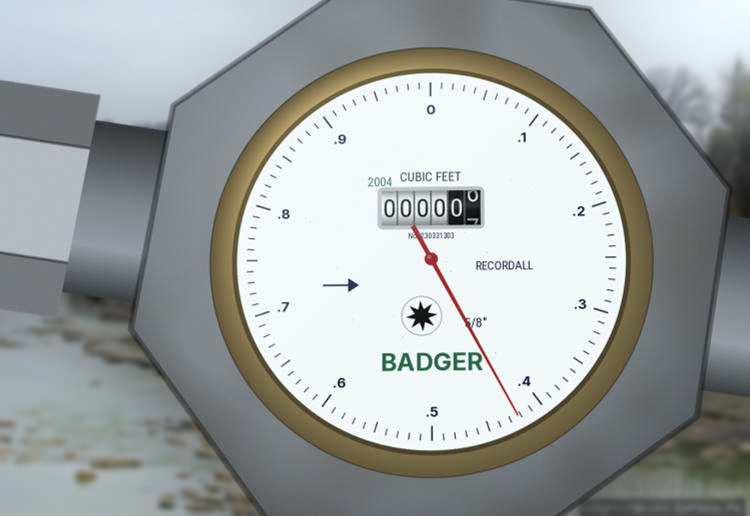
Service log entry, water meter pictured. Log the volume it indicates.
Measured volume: 6.42 ft³
